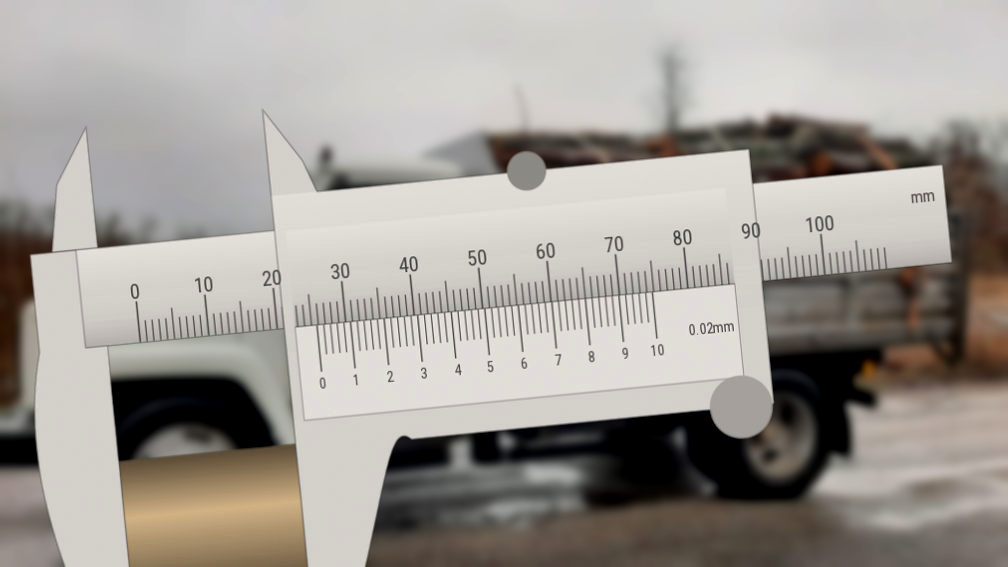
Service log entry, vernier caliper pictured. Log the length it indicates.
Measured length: 25.8 mm
